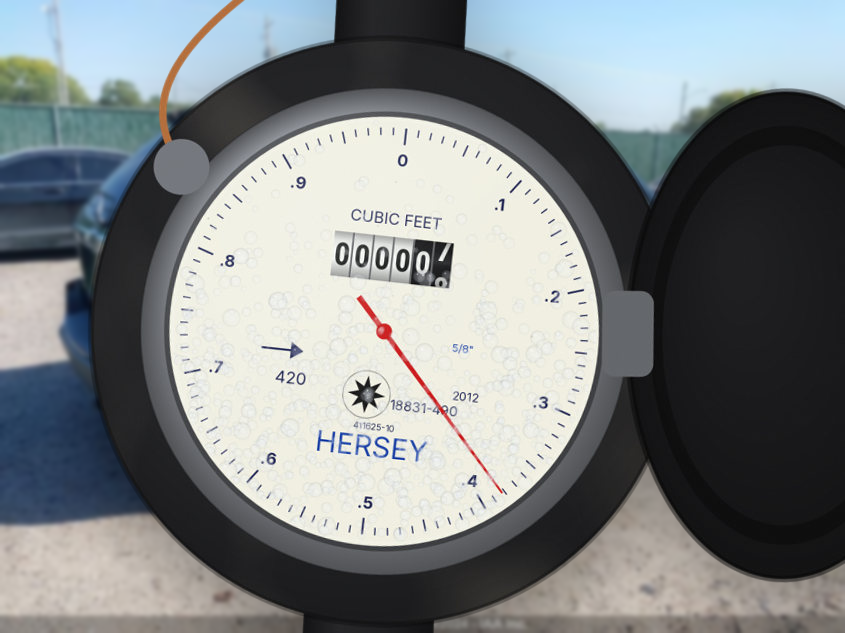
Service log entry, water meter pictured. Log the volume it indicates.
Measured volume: 7.38 ft³
